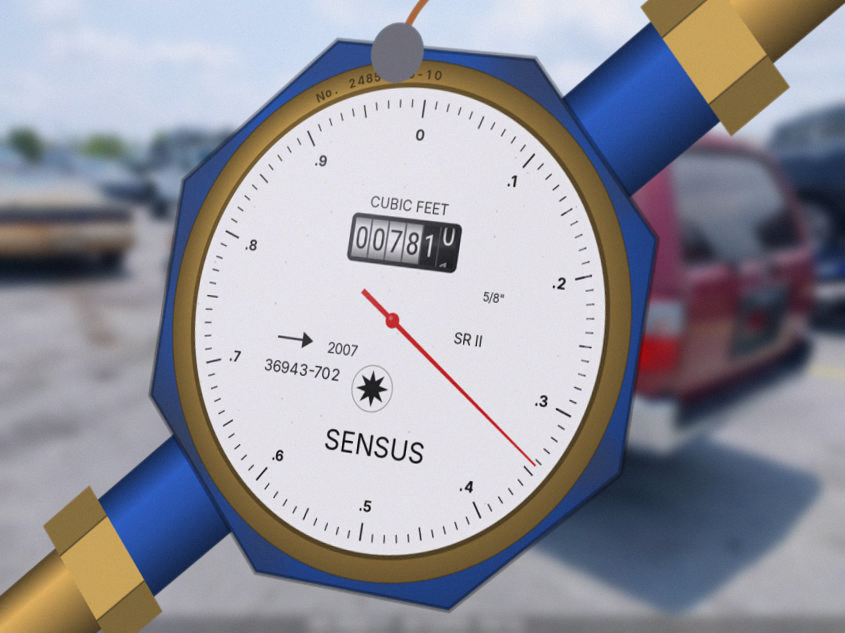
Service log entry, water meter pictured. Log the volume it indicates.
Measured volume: 7810.34 ft³
